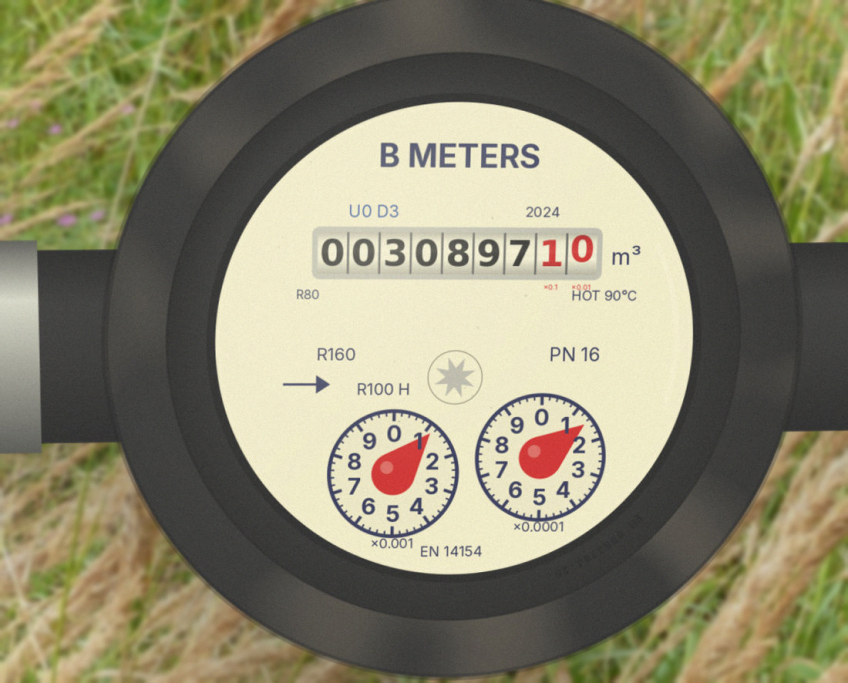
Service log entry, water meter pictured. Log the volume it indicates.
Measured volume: 30897.1011 m³
